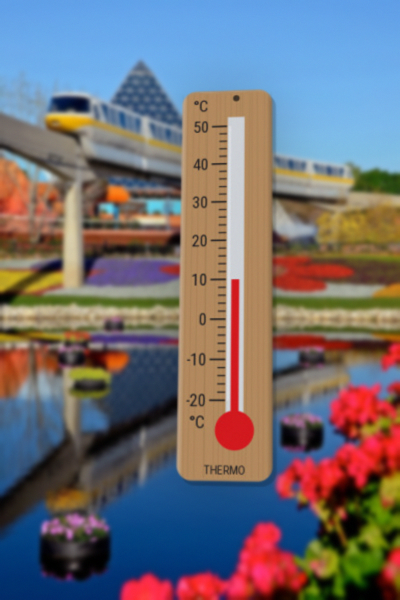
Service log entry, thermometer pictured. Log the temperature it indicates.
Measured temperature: 10 °C
